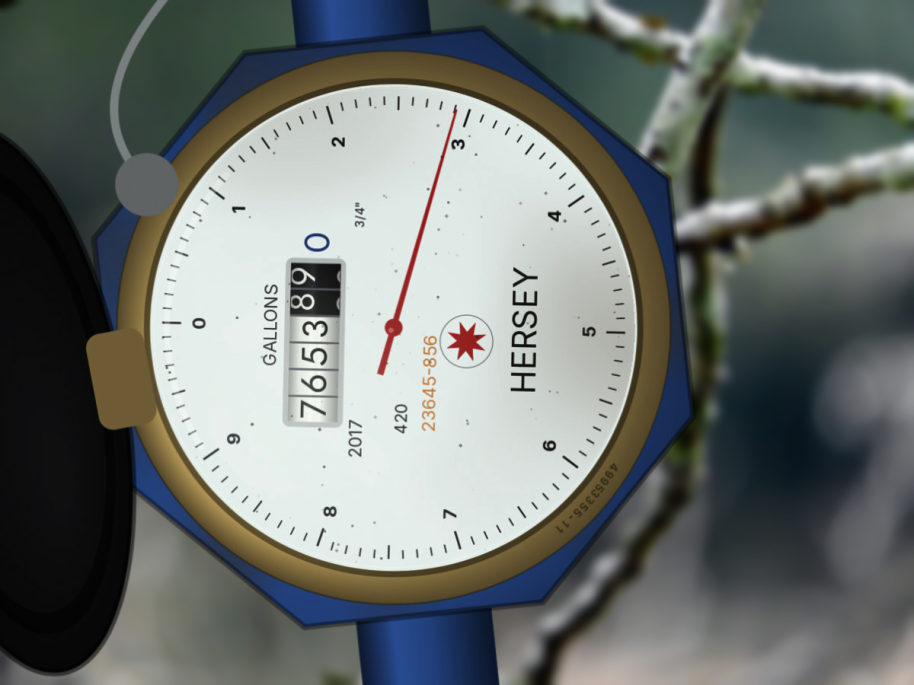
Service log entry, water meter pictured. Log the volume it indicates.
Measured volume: 7653892.9 gal
